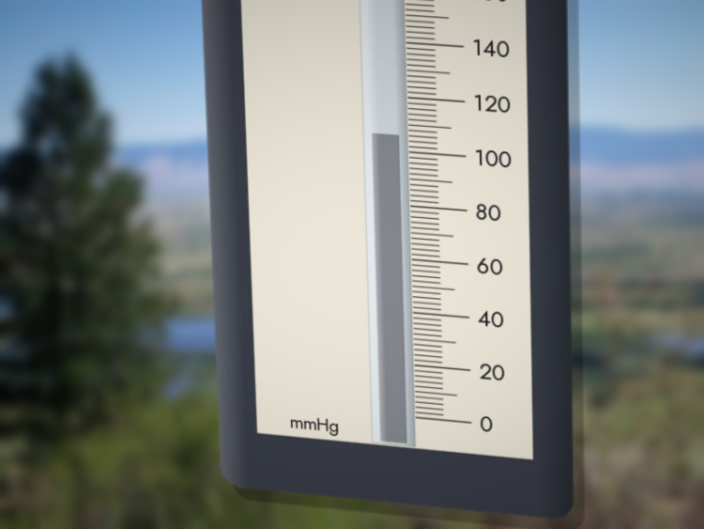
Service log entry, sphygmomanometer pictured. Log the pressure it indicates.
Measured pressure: 106 mmHg
